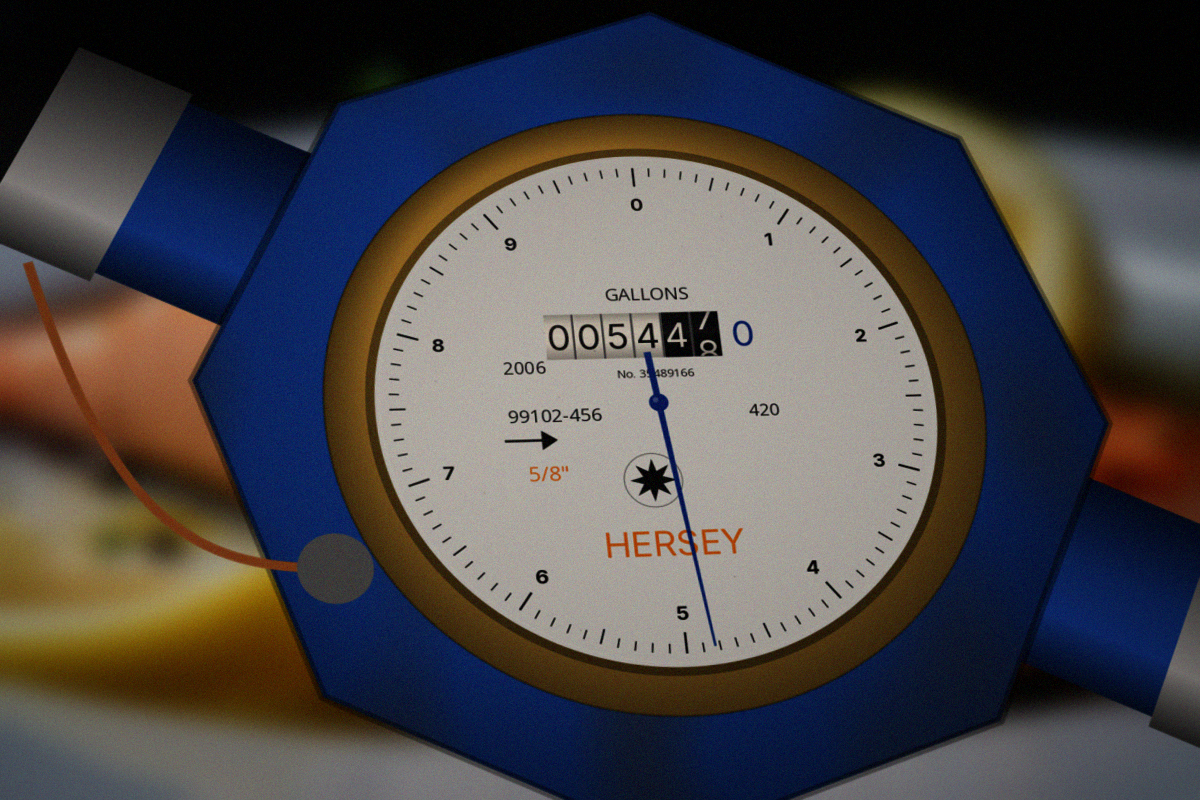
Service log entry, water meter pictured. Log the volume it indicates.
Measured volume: 54474.8 gal
